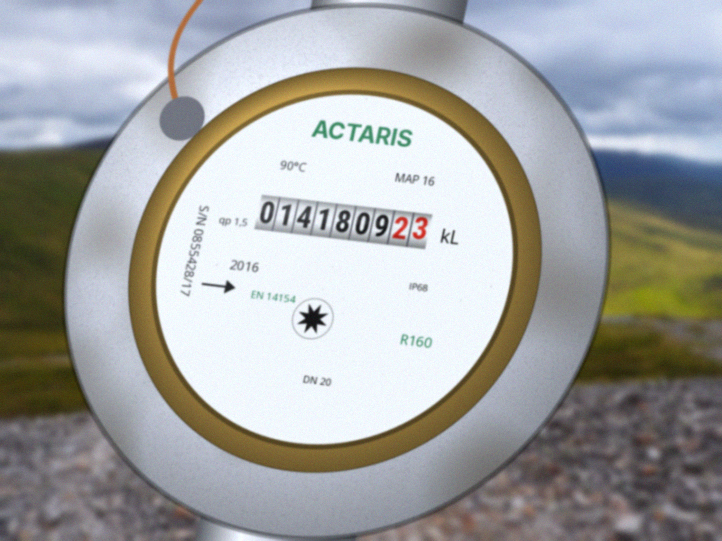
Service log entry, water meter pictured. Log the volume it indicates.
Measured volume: 141809.23 kL
